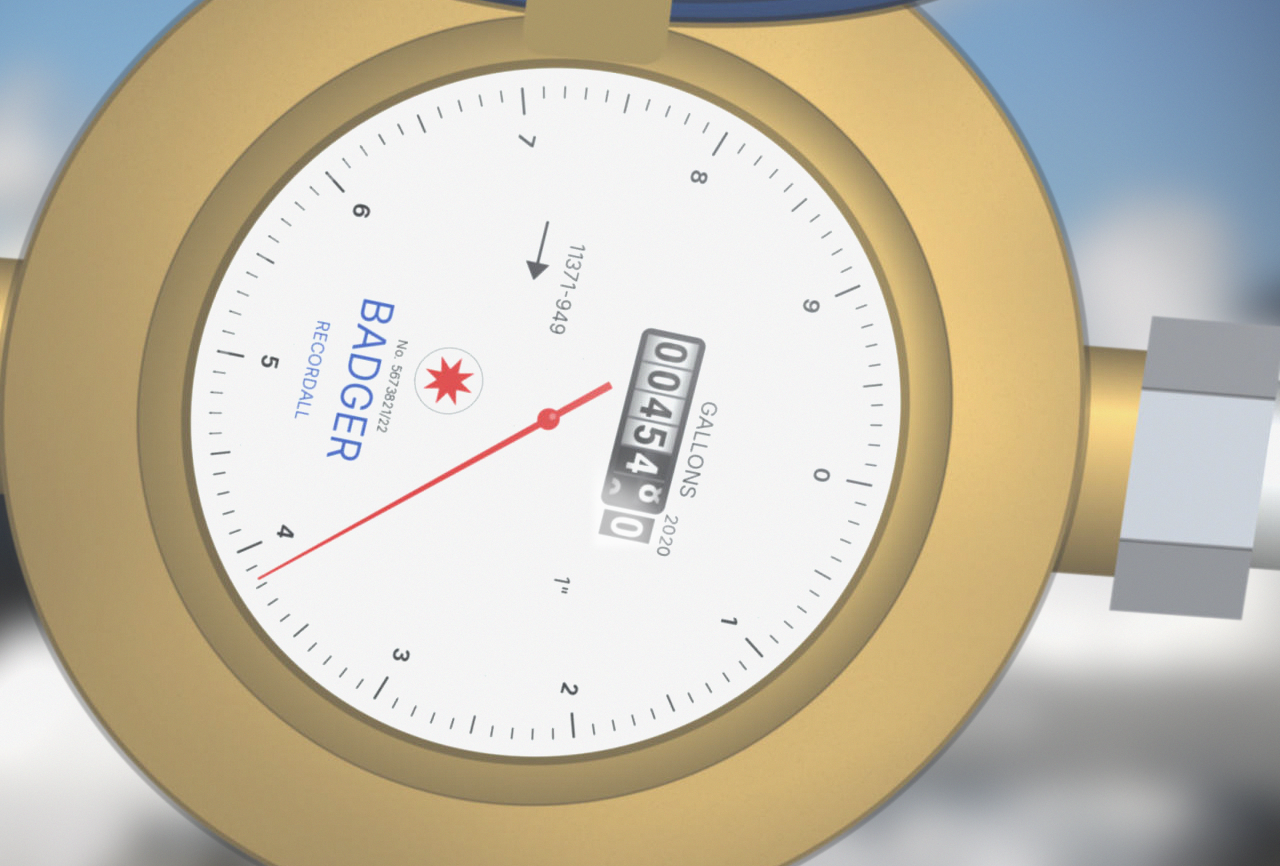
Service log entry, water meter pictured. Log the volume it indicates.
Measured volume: 45483.8 gal
